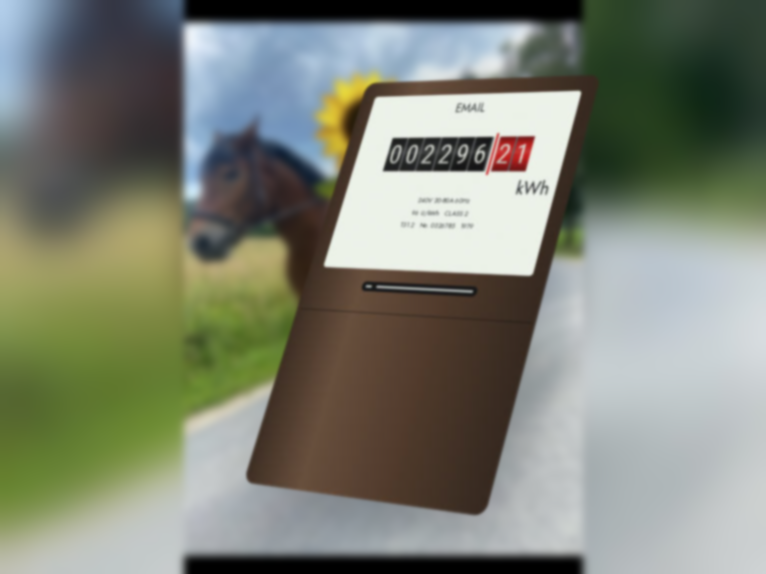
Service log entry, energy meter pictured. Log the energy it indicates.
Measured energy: 2296.21 kWh
